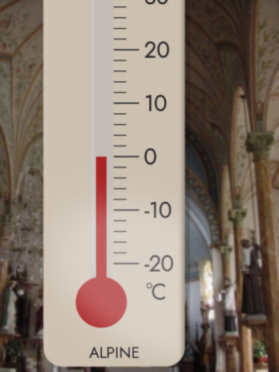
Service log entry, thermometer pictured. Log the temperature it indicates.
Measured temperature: 0 °C
